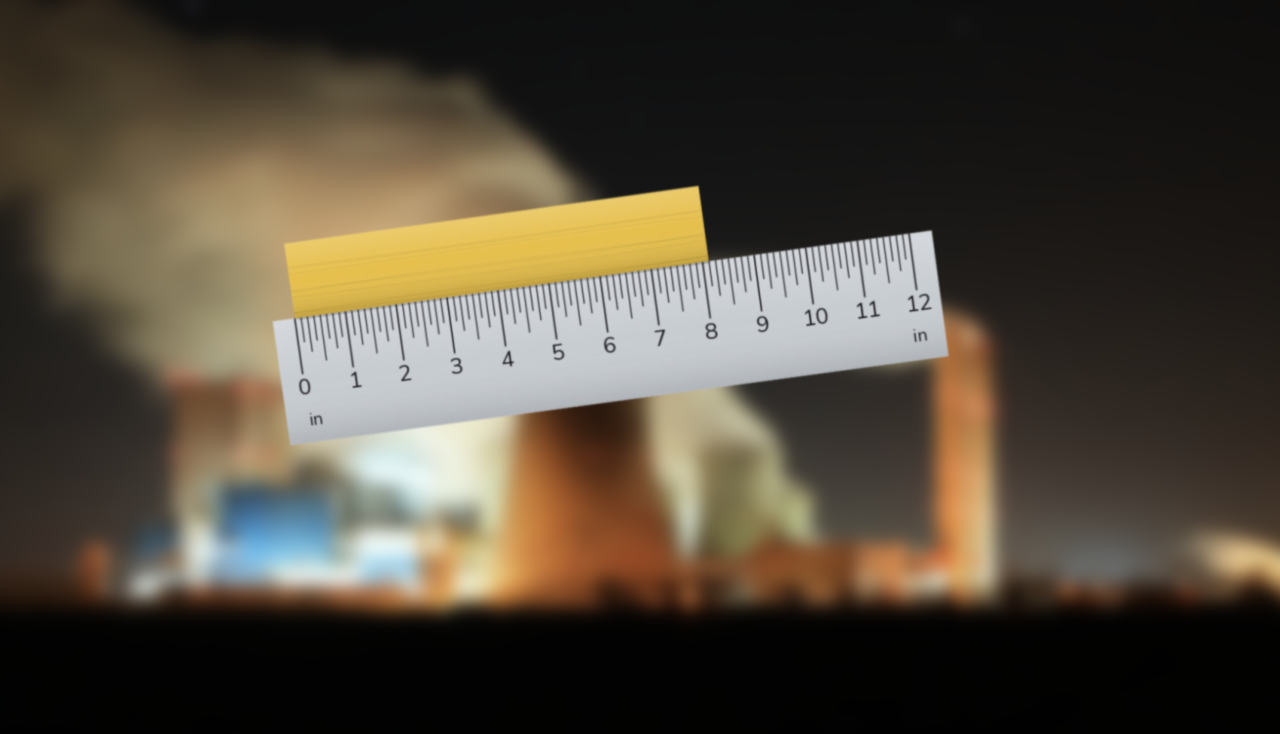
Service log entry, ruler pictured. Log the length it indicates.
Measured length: 8.125 in
